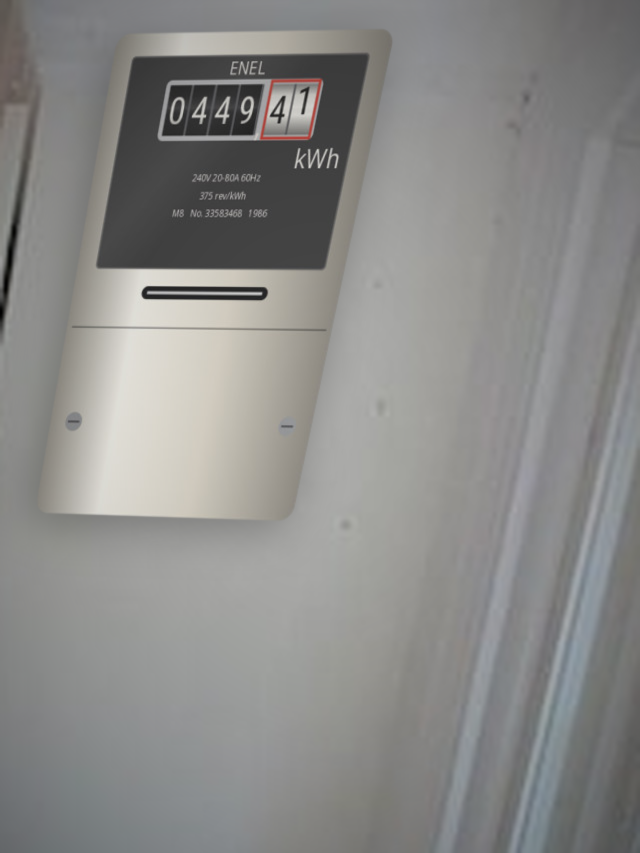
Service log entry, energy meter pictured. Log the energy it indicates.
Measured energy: 449.41 kWh
